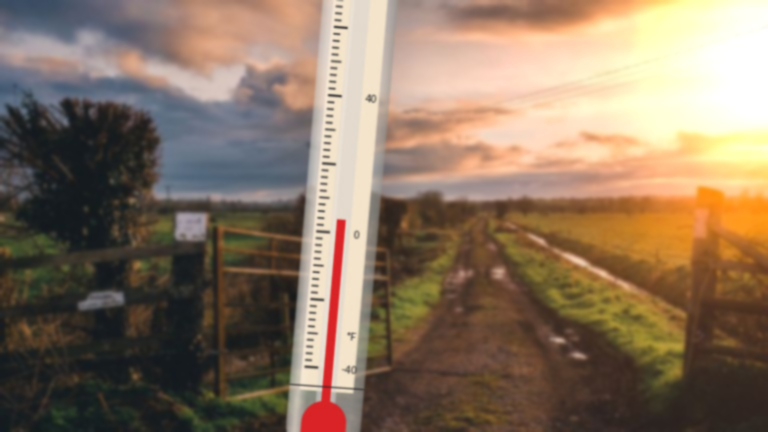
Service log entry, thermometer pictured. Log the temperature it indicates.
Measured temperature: 4 °F
